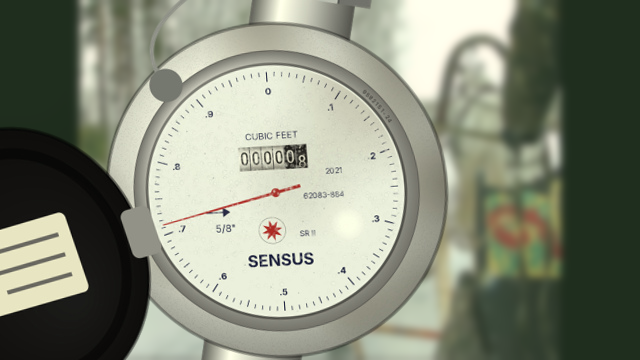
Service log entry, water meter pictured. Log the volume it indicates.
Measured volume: 7.71 ft³
